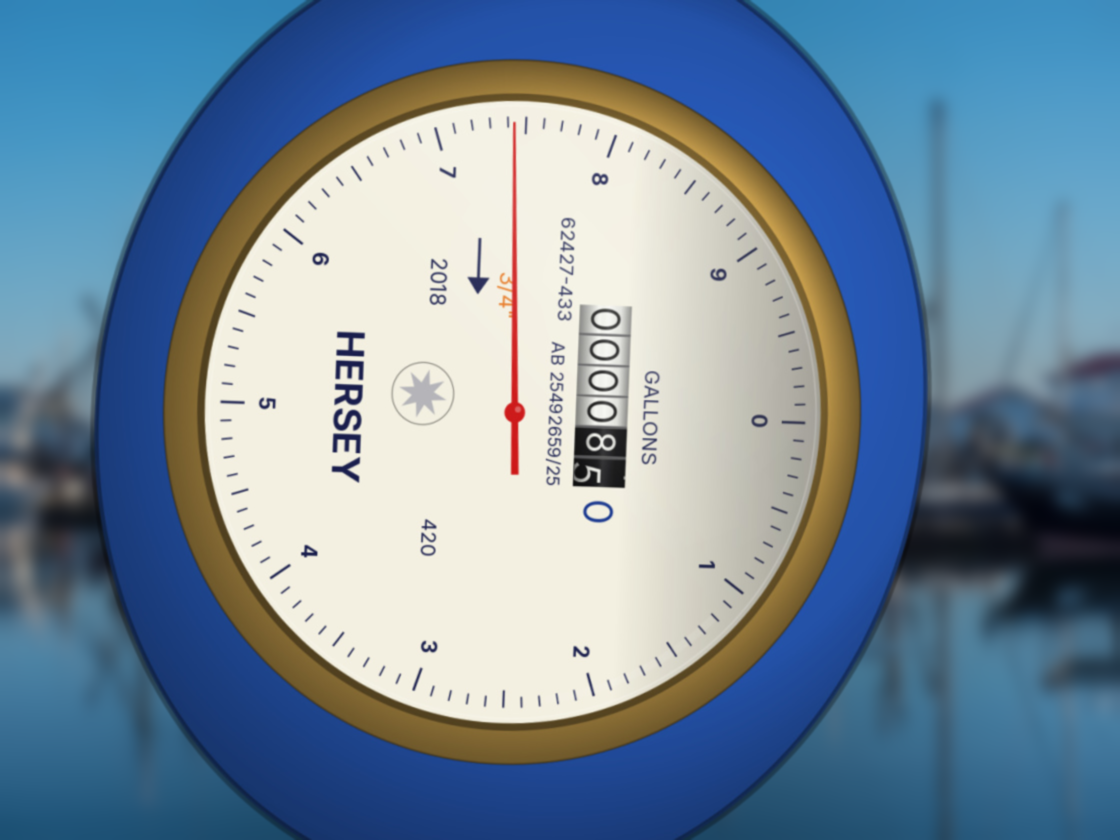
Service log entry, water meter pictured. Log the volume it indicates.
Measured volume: 847.4 gal
